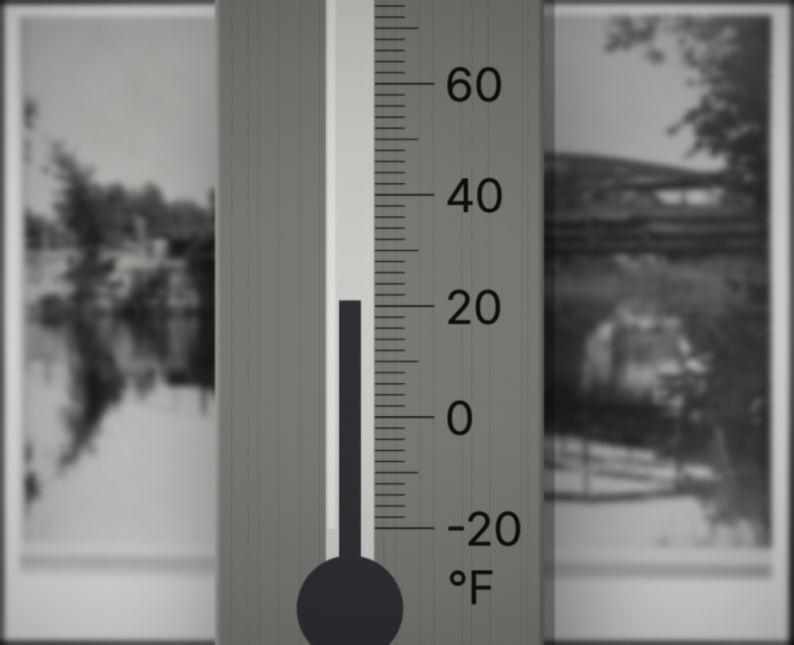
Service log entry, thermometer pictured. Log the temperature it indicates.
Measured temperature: 21 °F
